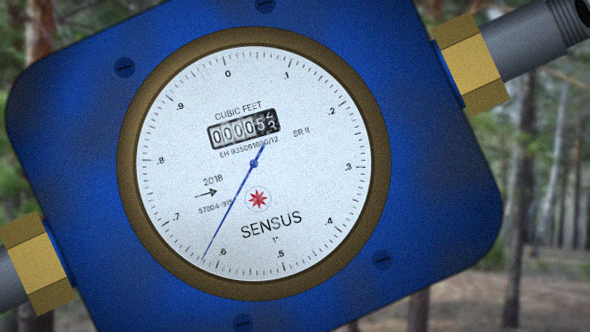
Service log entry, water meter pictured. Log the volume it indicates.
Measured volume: 52.62 ft³
